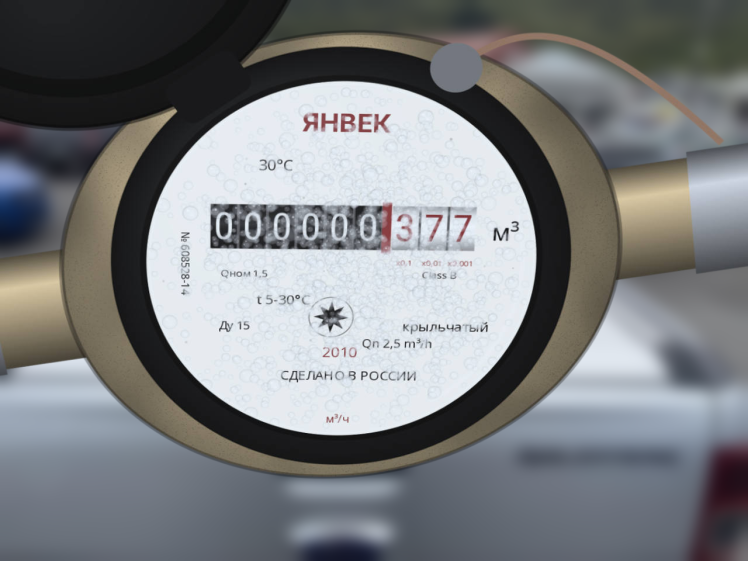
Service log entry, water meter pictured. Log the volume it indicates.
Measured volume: 0.377 m³
